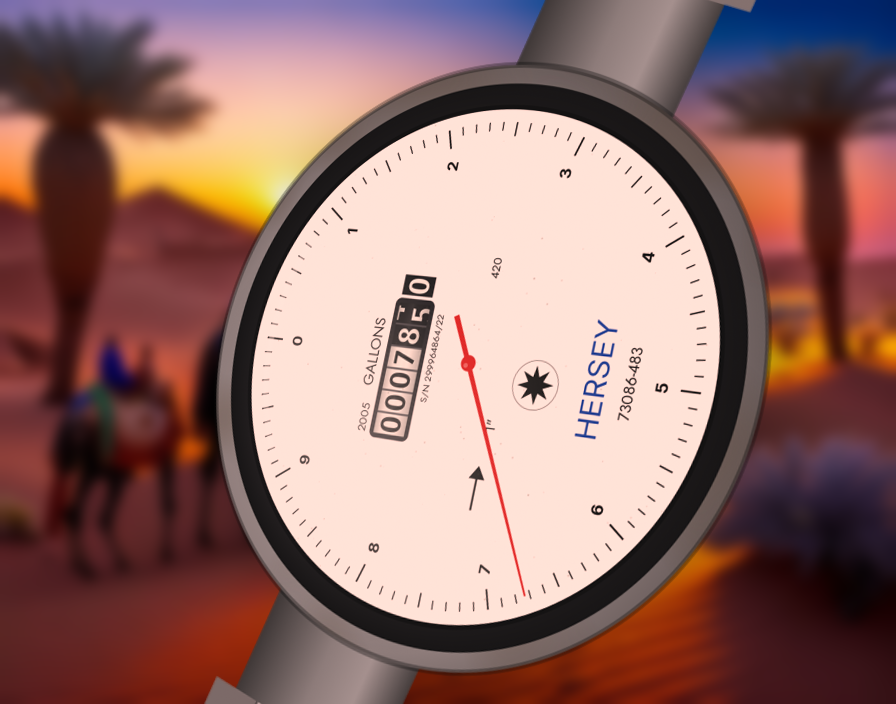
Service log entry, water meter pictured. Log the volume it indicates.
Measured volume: 7846.7 gal
